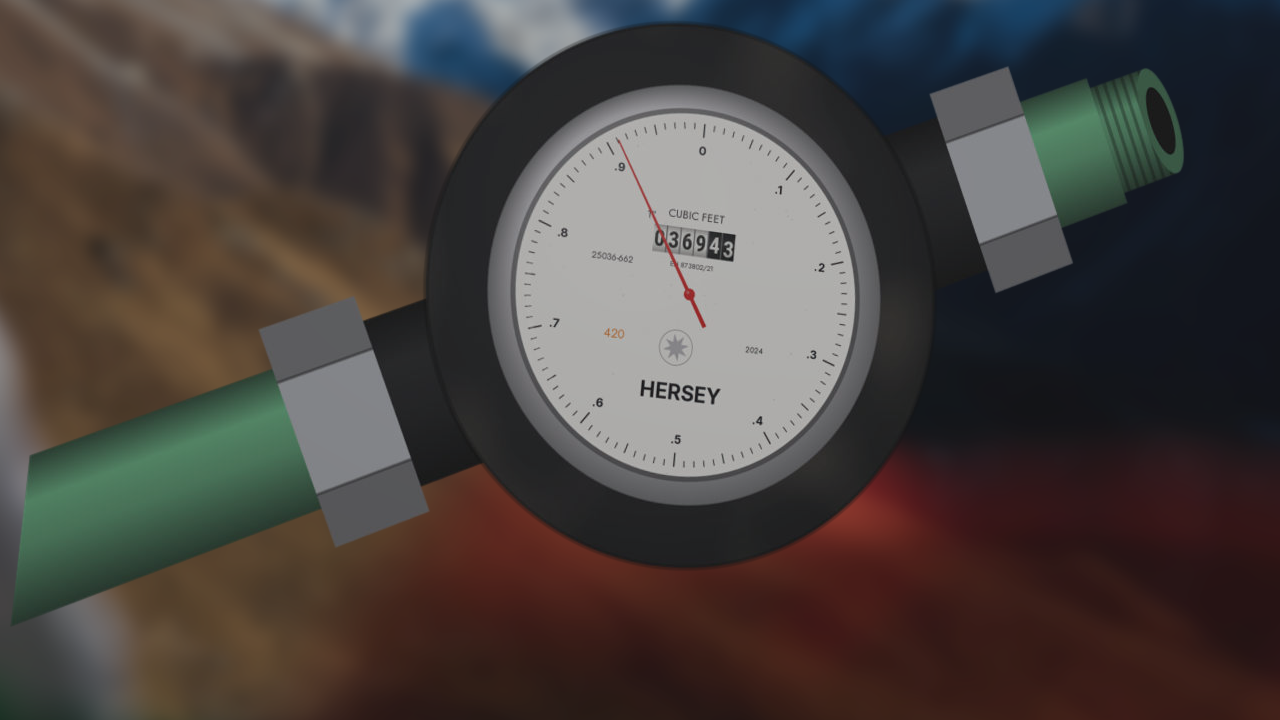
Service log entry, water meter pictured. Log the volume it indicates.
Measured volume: 36942.91 ft³
